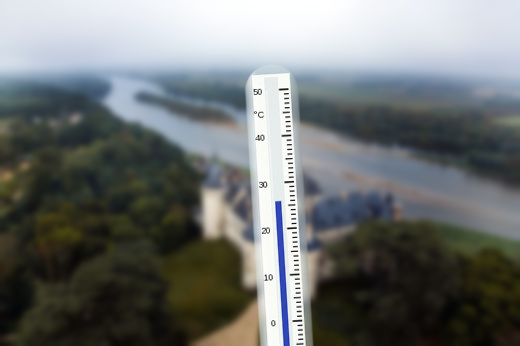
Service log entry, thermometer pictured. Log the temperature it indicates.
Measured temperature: 26 °C
